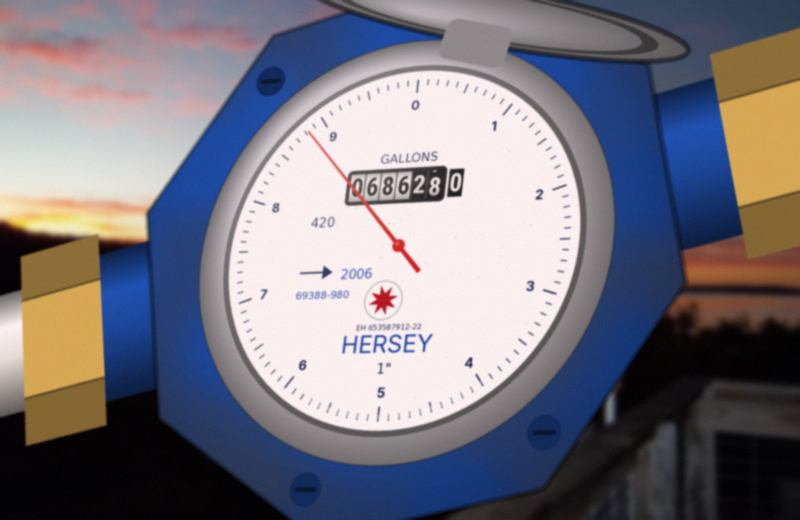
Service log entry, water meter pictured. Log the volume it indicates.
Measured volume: 686278.8 gal
